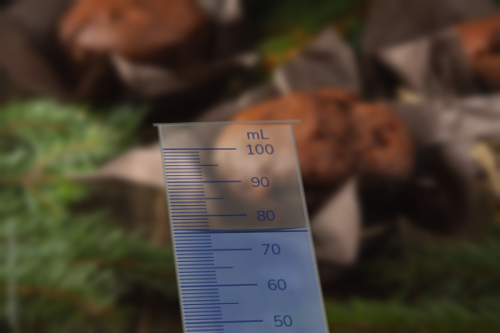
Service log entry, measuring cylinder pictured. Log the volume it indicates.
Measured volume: 75 mL
